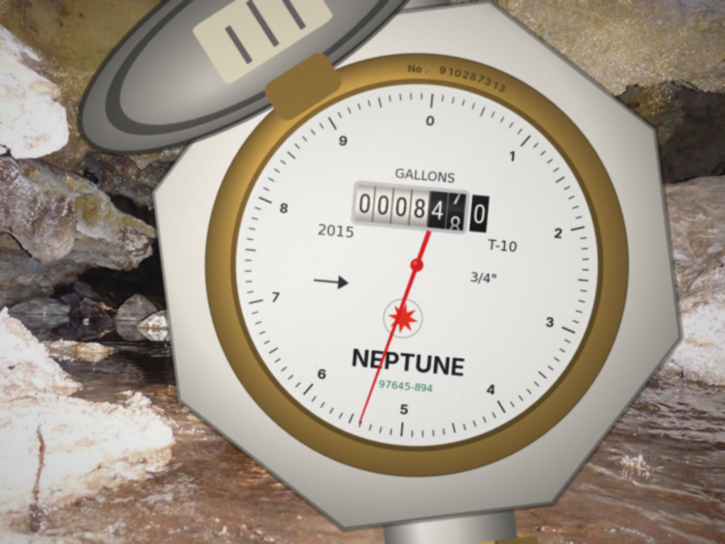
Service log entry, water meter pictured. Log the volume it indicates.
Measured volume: 8475.4 gal
